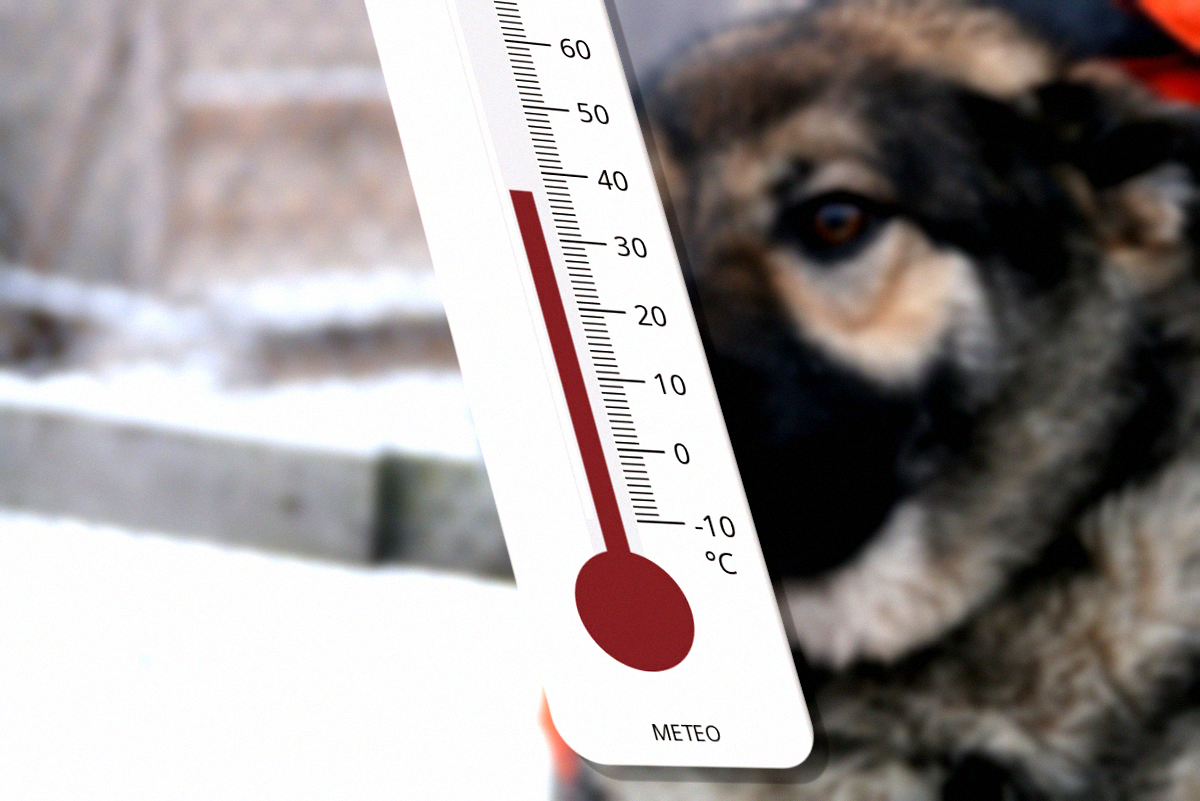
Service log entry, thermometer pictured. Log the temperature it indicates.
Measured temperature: 37 °C
